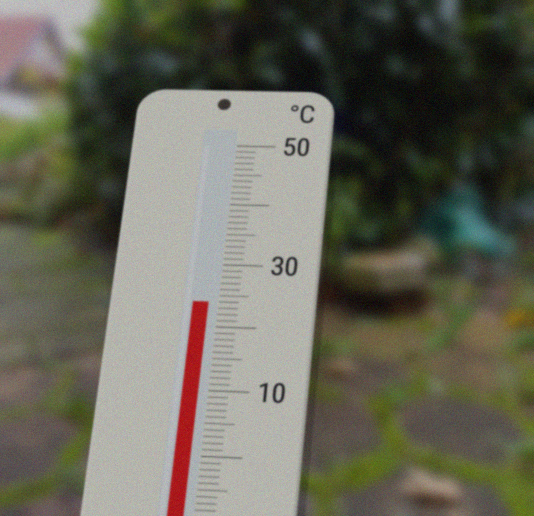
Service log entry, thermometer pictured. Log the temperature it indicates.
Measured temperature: 24 °C
